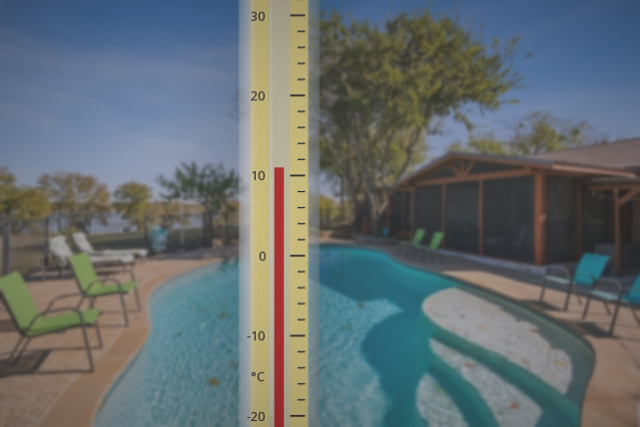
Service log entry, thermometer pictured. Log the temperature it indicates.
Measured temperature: 11 °C
